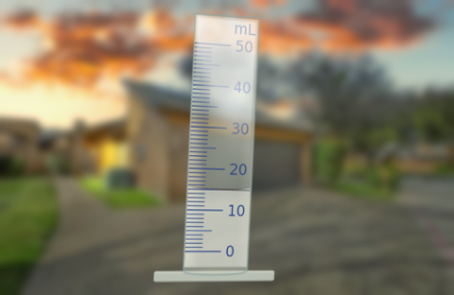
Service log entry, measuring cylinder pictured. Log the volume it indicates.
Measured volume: 15 mL
